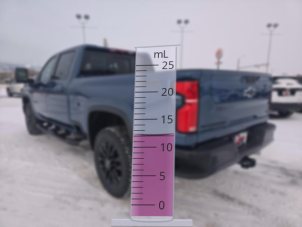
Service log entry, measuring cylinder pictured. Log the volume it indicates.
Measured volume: 12 mL
